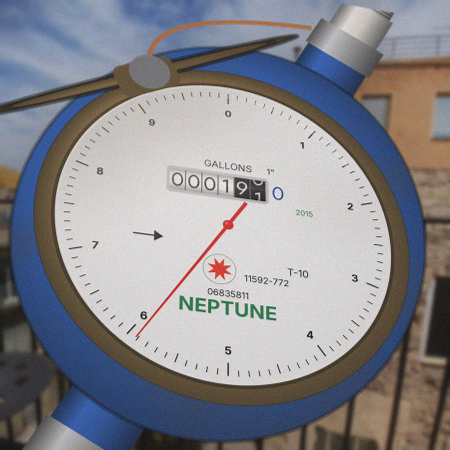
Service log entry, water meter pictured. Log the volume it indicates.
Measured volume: 1905.9 gal
